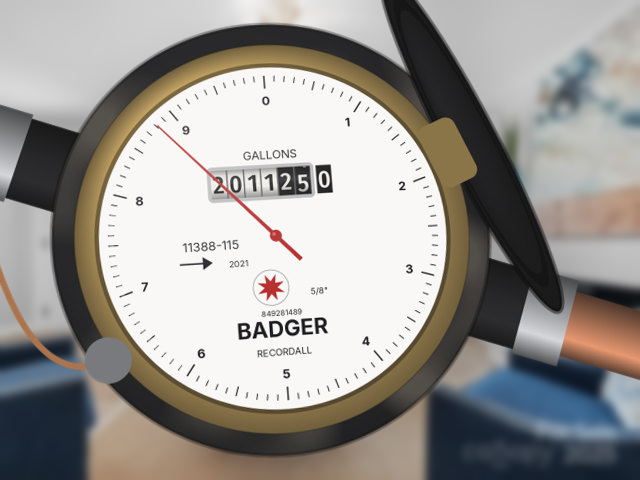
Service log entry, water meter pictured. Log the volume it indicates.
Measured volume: 2011248.8 gal
